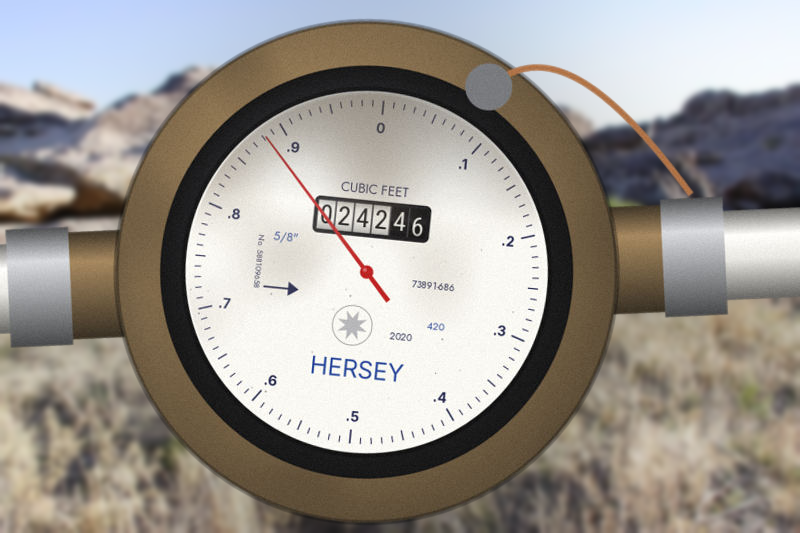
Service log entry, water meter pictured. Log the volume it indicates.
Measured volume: 24245.88 ft³
